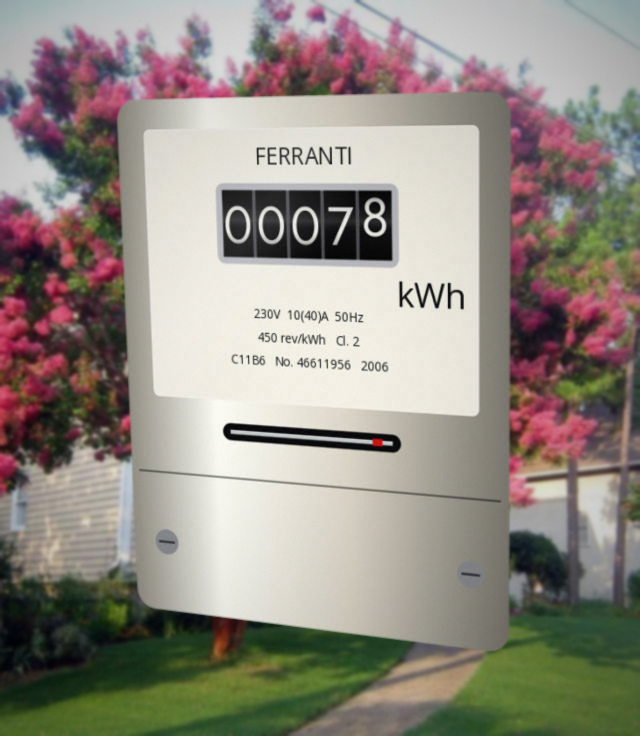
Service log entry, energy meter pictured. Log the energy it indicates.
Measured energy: 78 kWh
